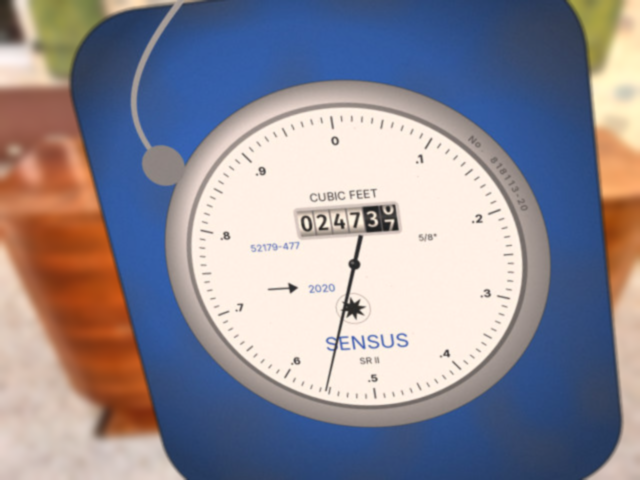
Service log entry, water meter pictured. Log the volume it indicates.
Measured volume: 24736.55 ft³
